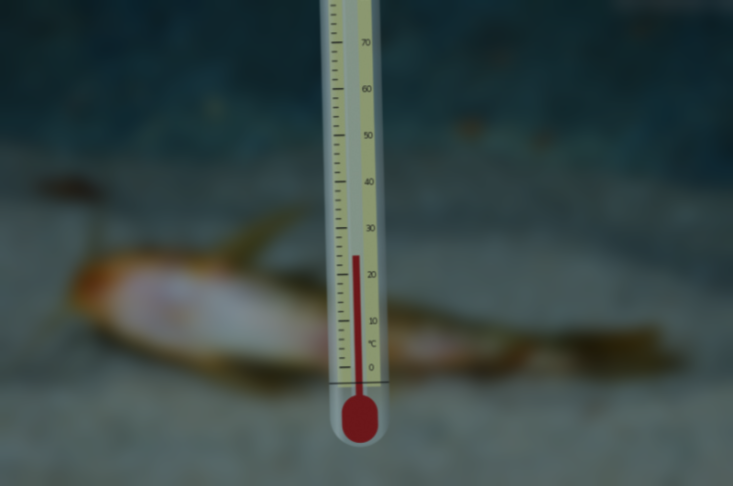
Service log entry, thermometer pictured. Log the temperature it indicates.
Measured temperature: 24 °C
